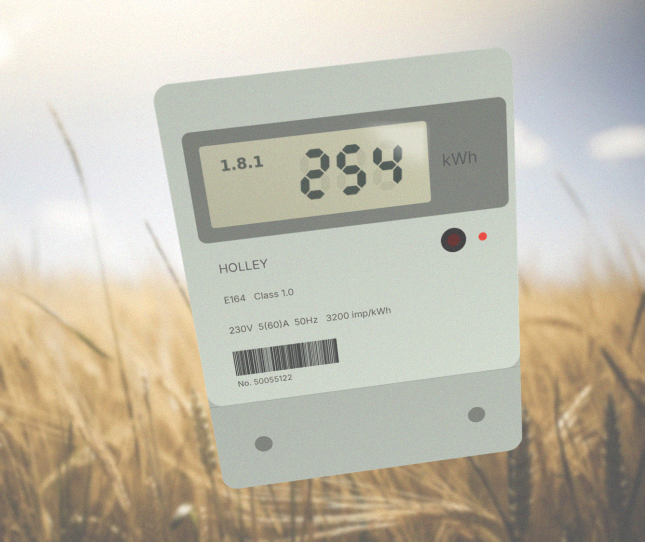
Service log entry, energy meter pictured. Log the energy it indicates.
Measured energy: 254 kWh
